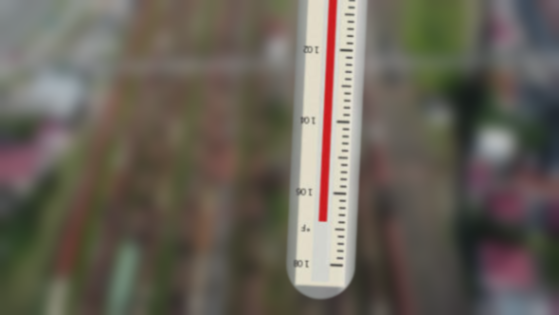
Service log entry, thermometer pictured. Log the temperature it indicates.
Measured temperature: 106.8 °F
